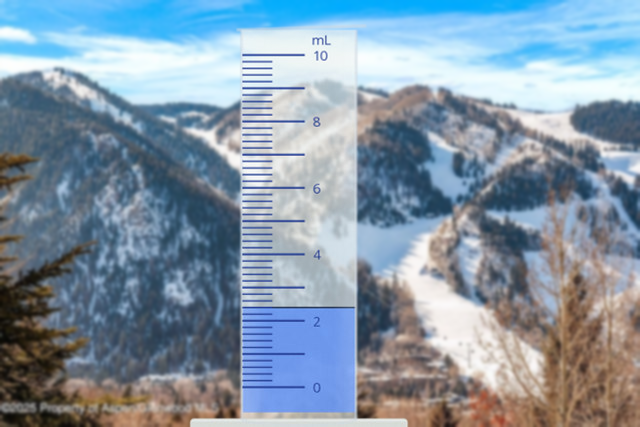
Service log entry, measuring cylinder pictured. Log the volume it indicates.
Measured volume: 2.4 mL
